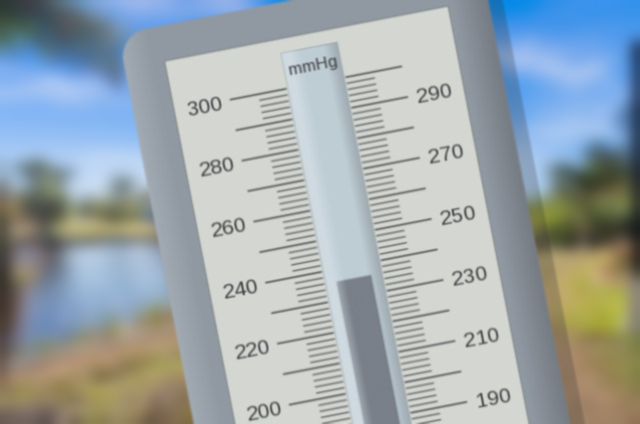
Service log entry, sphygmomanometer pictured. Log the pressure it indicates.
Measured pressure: 236 mmHg
